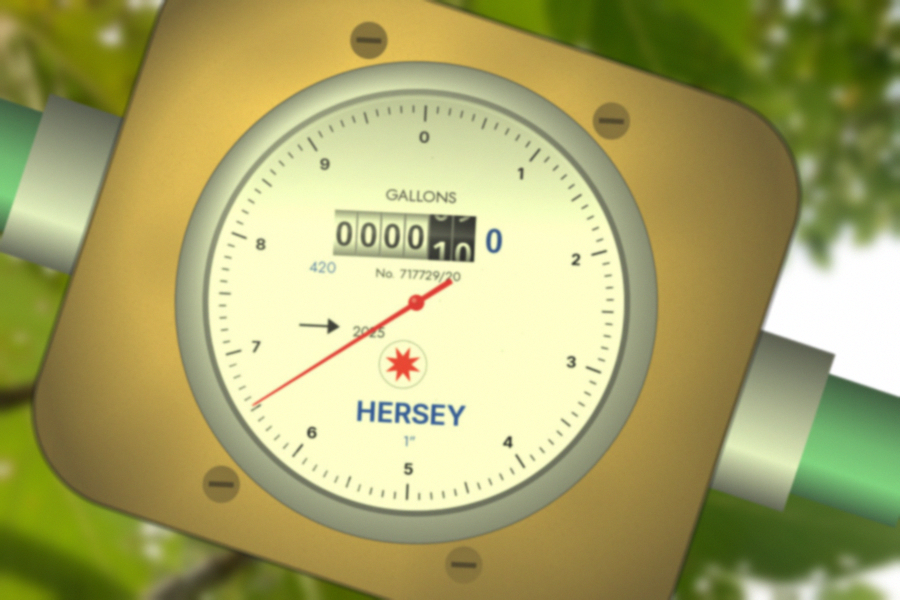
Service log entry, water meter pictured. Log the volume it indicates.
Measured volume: 96.5 gal
